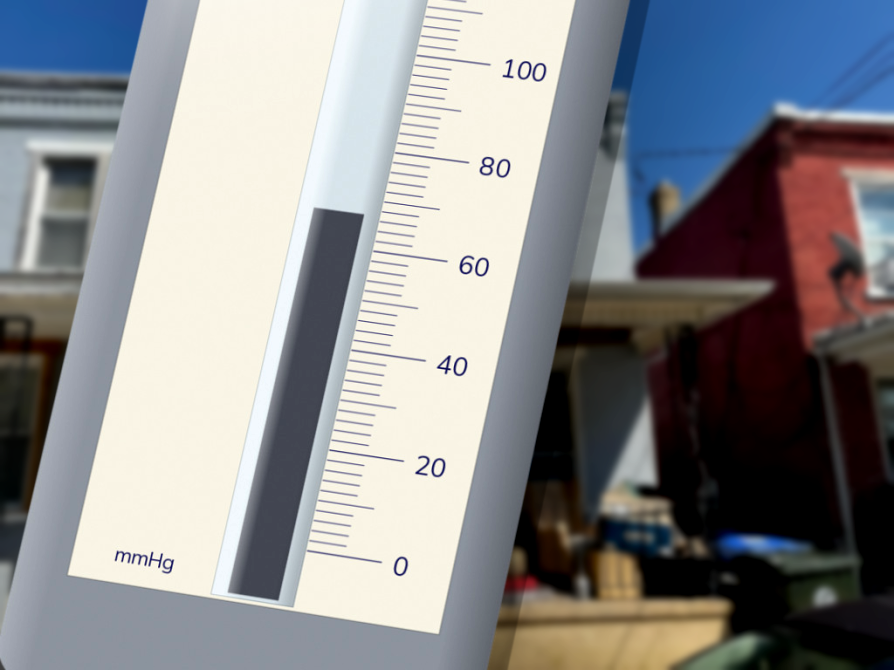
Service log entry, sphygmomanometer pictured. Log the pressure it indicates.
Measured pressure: 67 mmHg
